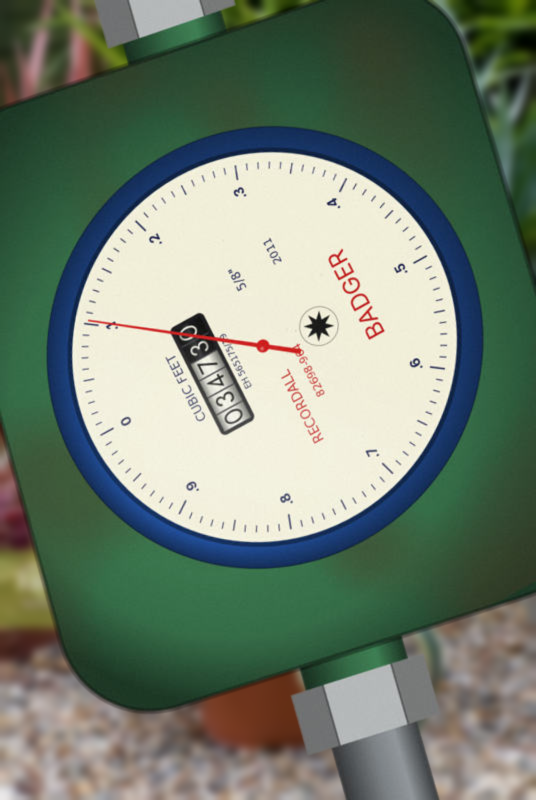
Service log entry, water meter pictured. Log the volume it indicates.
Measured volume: 34730.10 ft³
